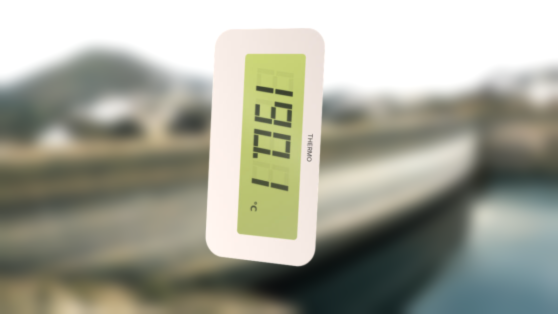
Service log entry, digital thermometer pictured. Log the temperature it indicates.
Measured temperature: 190.1 °C
